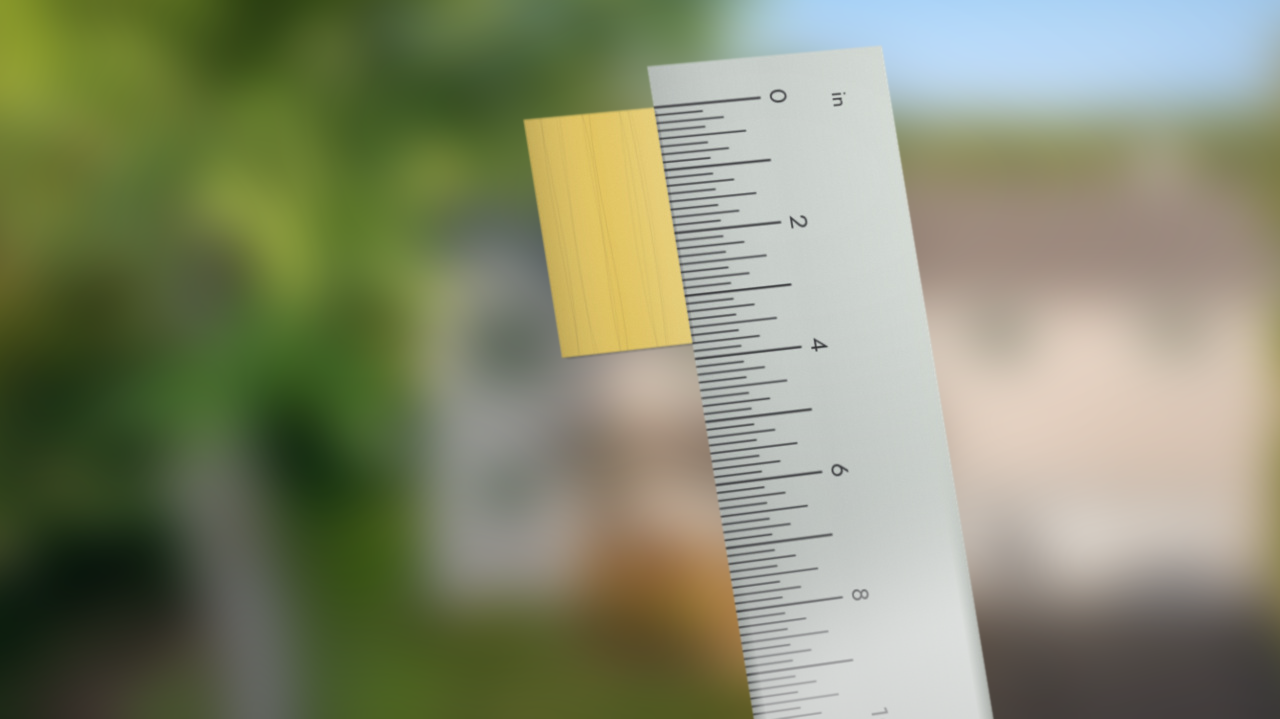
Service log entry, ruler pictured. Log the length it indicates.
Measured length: 3.75 in
